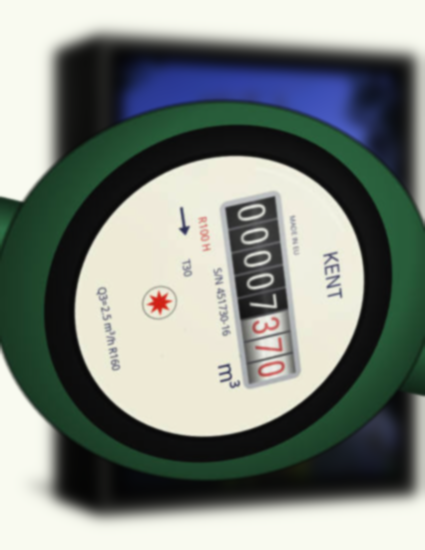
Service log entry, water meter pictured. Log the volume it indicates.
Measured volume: 7.370 m³
